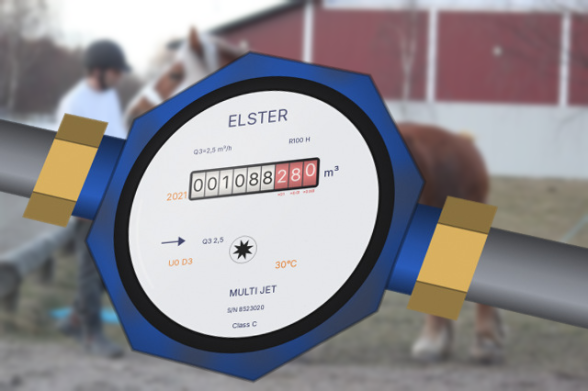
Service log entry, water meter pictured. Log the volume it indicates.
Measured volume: 1088.280 m³
